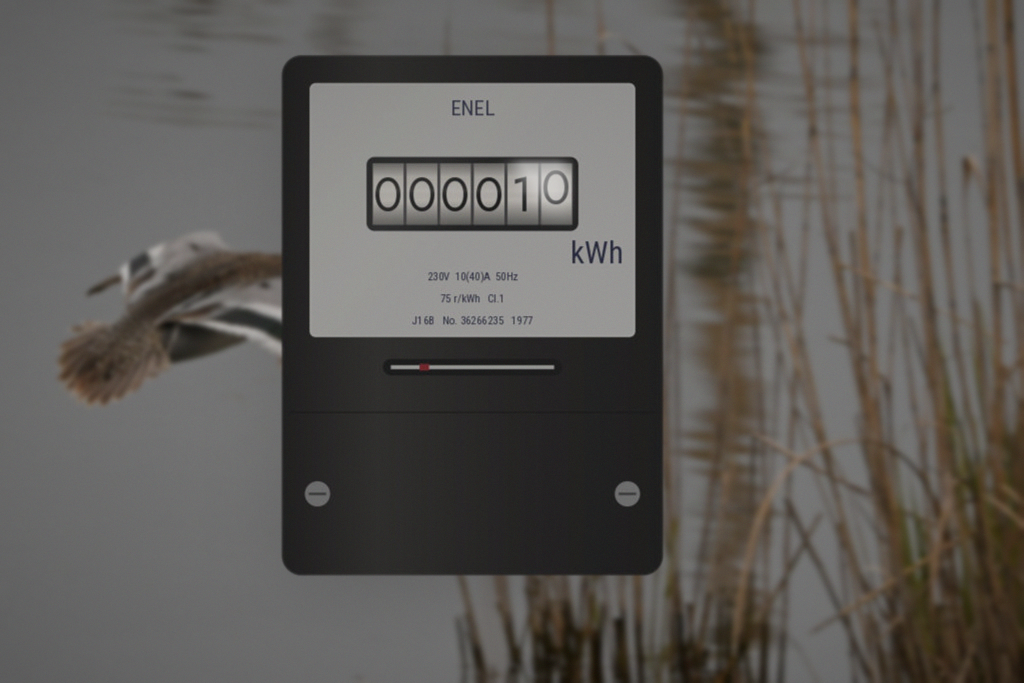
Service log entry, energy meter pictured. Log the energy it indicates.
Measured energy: 10 kWh
